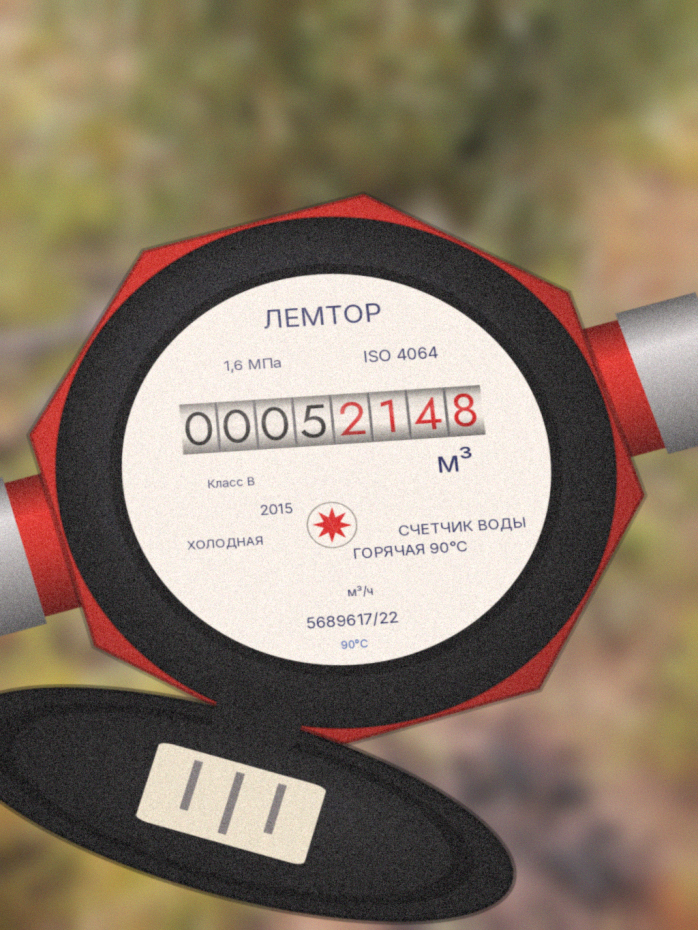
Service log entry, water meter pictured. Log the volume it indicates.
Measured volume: 5.2148 m³
